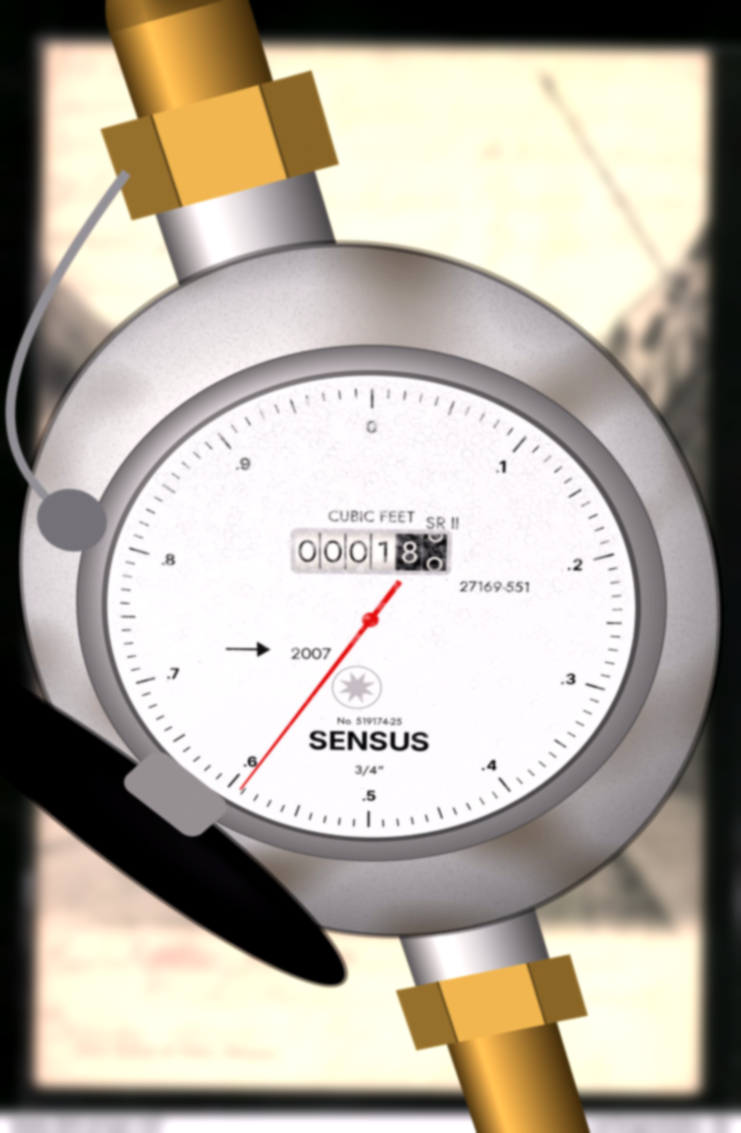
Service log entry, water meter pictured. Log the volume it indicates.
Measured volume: 188.59 ft³
